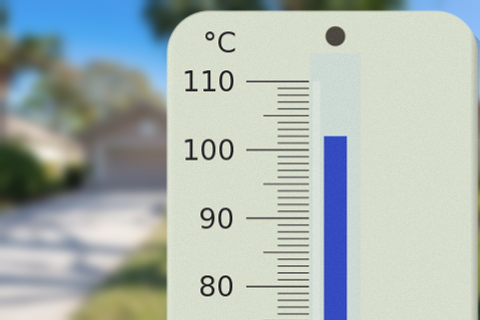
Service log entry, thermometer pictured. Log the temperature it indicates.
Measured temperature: 102 °C
